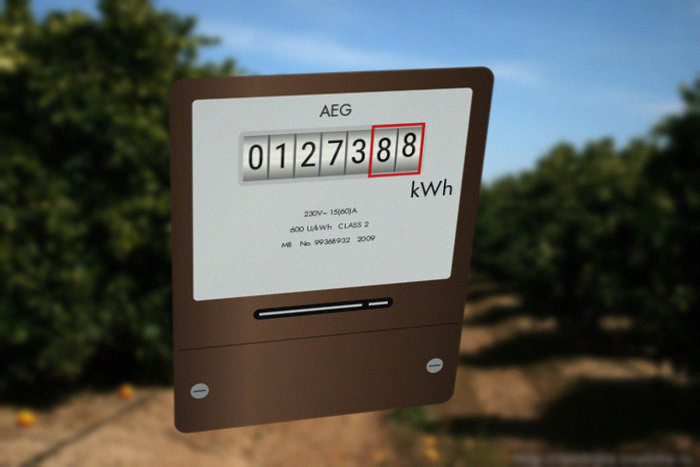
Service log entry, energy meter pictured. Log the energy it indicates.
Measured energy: 1273.88 kWh
